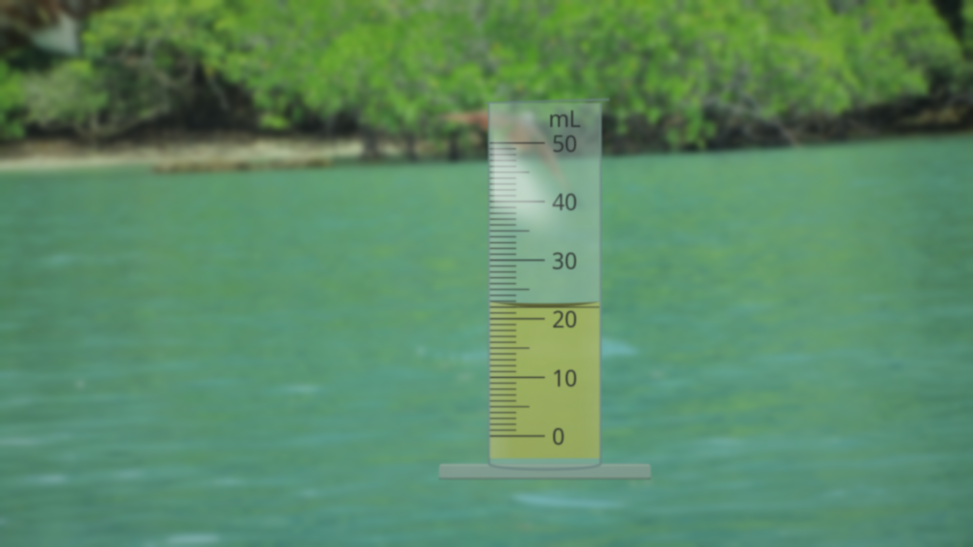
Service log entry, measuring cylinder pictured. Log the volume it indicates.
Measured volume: 22 mL
